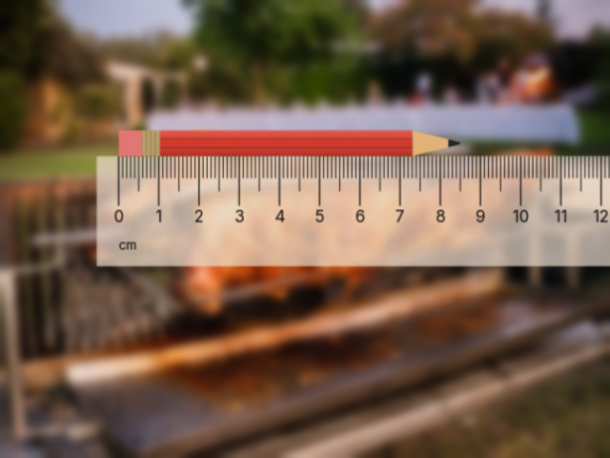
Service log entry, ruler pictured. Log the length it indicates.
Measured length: 8.5 cm
